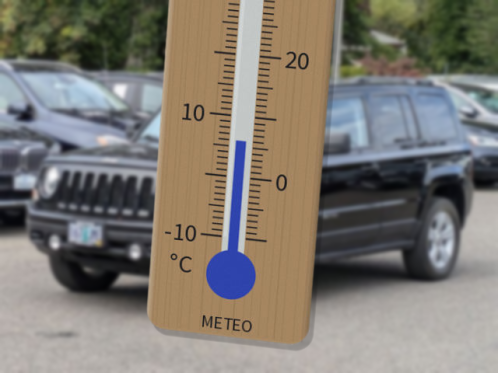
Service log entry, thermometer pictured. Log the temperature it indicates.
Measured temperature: 6 °C
